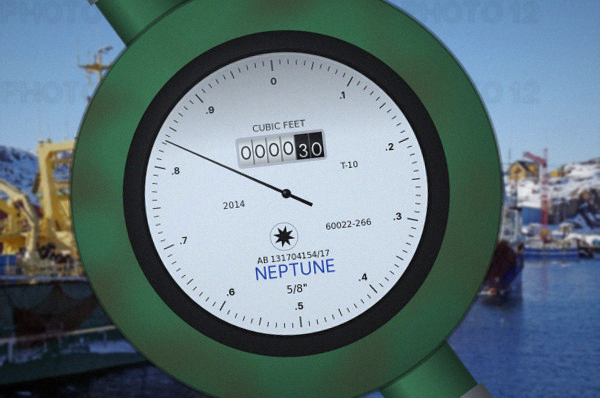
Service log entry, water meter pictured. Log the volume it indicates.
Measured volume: 29.83 ft³
